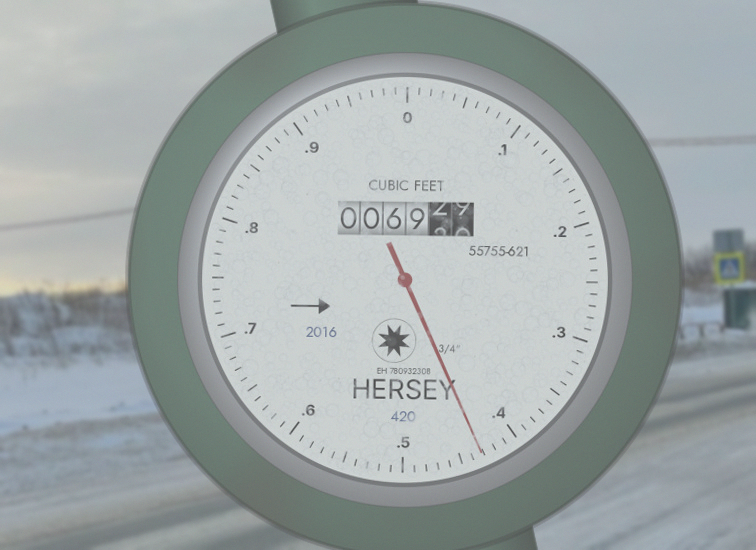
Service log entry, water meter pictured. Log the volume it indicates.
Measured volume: 6929.43 ft³
